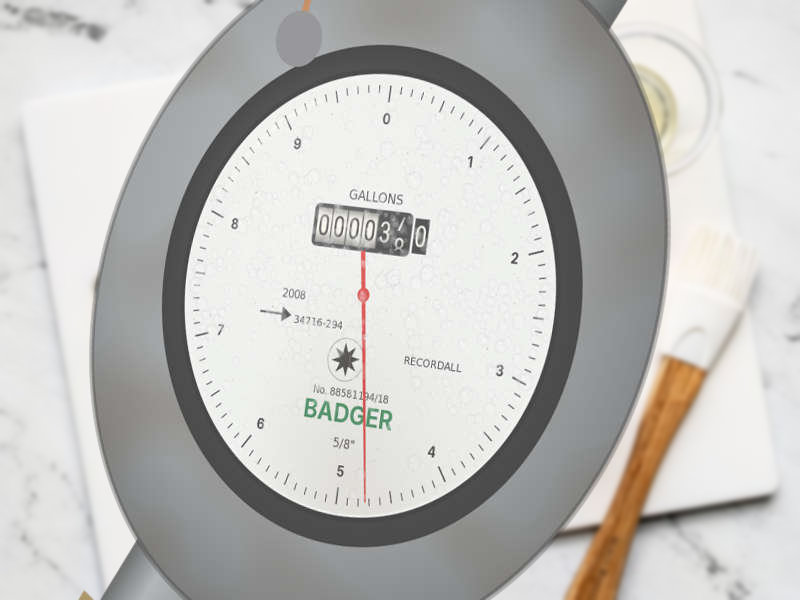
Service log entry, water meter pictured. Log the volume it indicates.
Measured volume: 374.7 gal
